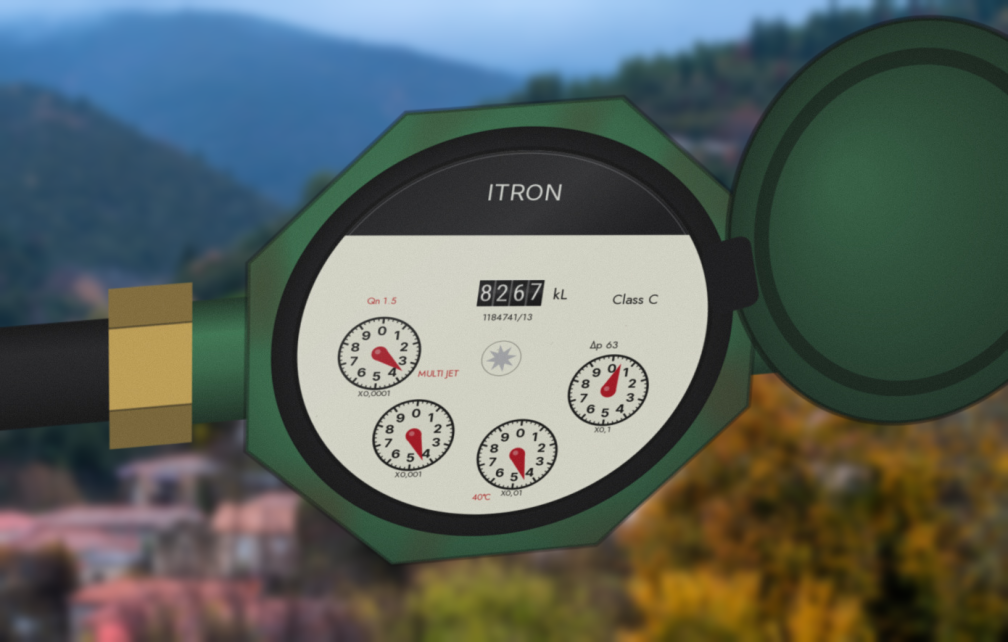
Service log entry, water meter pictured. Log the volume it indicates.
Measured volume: 8267.0443 kL
